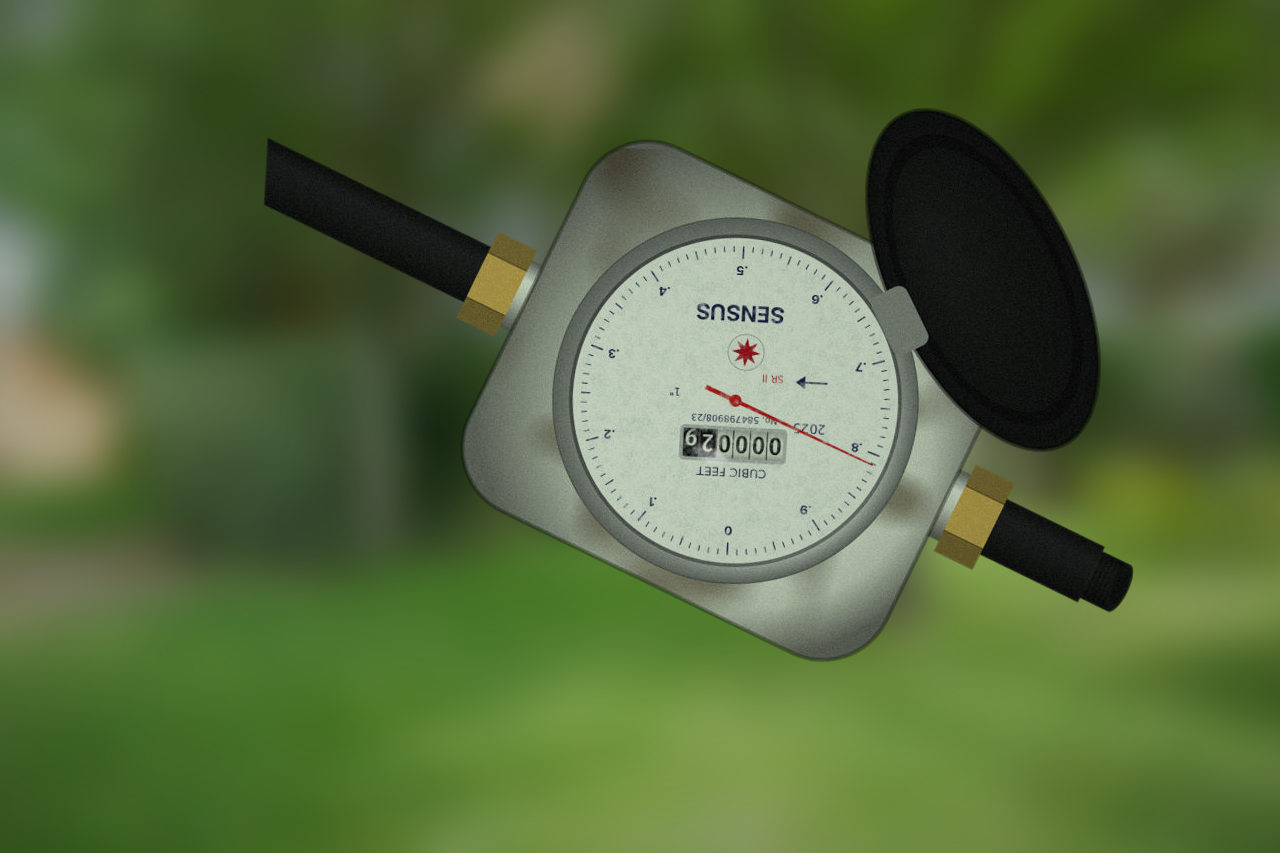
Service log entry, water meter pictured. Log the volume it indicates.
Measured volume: 28.81 ft³
